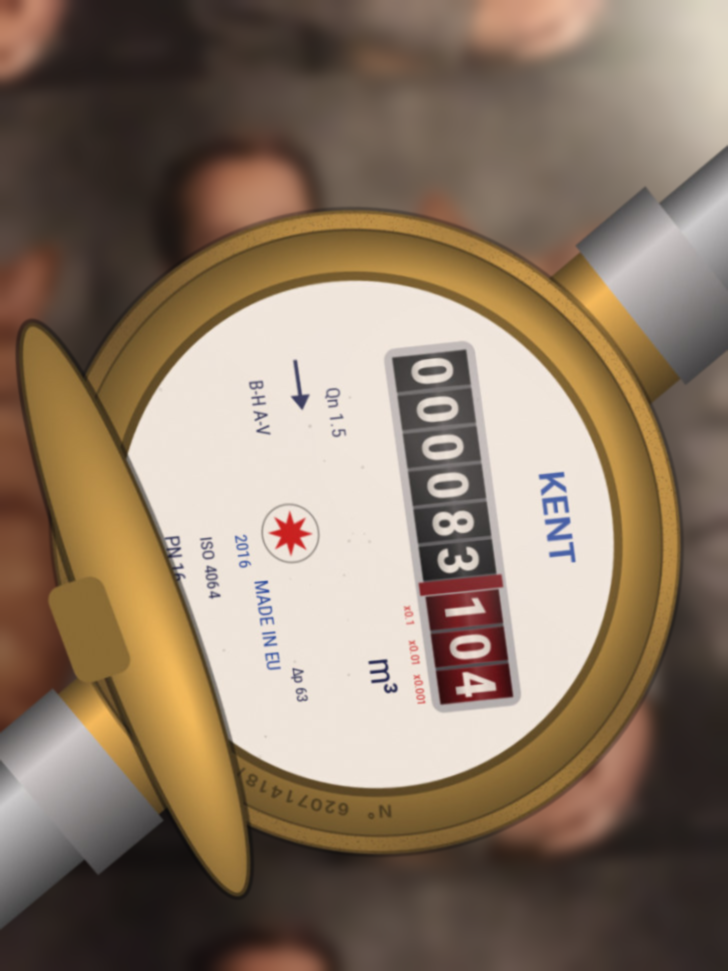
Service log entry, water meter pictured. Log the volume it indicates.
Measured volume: 83.104 m³
